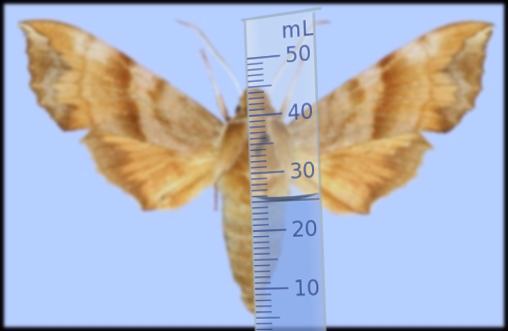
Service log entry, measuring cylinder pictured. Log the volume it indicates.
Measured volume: 25 mL
